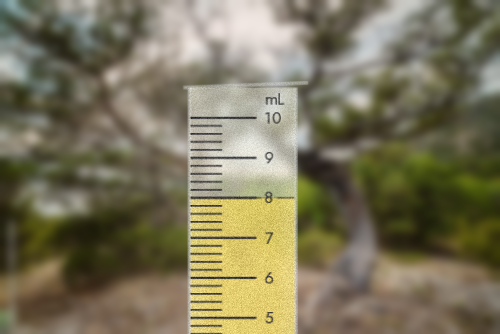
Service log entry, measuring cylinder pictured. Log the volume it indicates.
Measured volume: 8 mL
